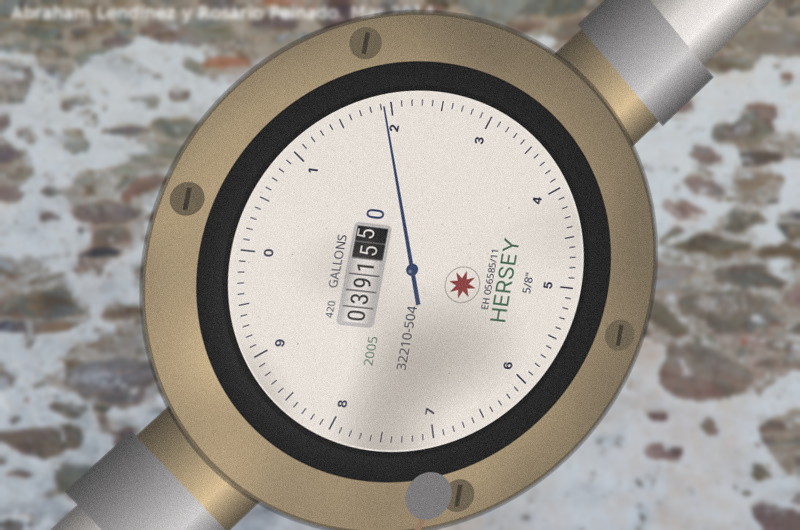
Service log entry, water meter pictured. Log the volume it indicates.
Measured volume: 391551.9 gal
